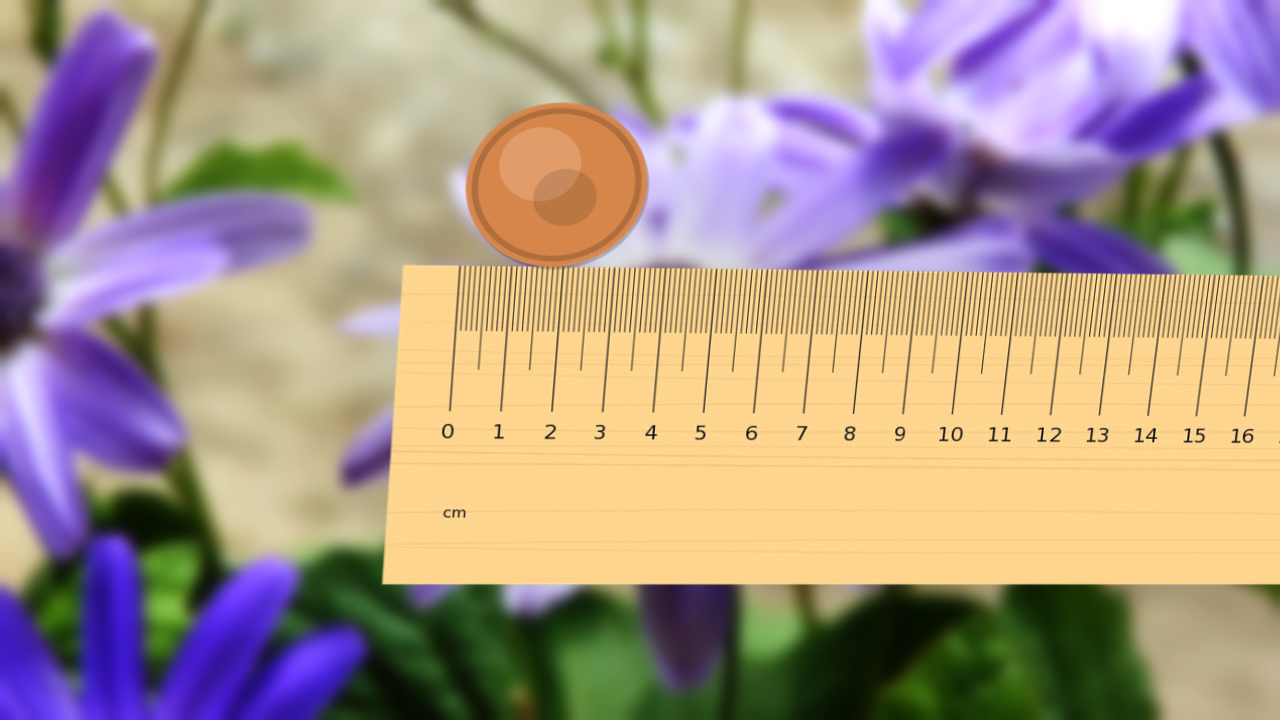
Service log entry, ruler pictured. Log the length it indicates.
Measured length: 3.5 cm
